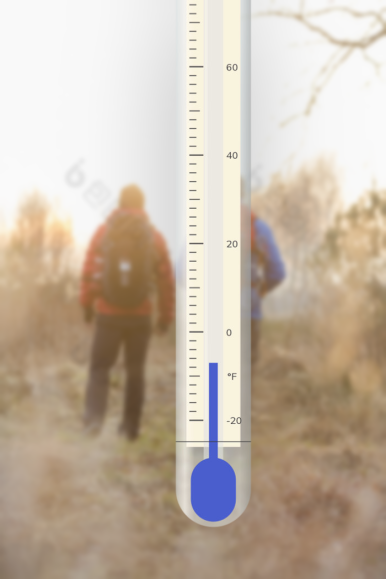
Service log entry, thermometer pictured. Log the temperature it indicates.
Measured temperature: -7 °F
